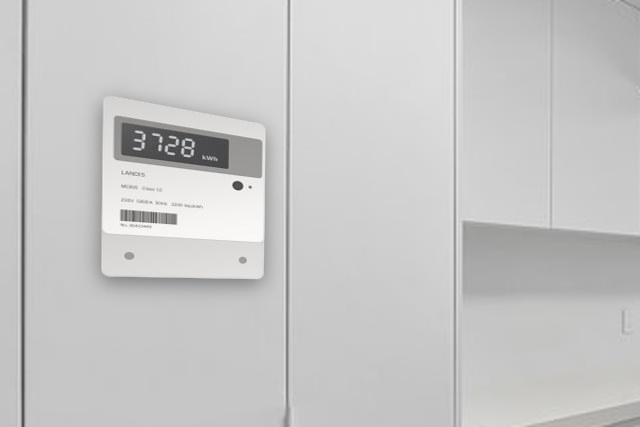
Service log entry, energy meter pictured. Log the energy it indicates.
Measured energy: 3728 kWh
